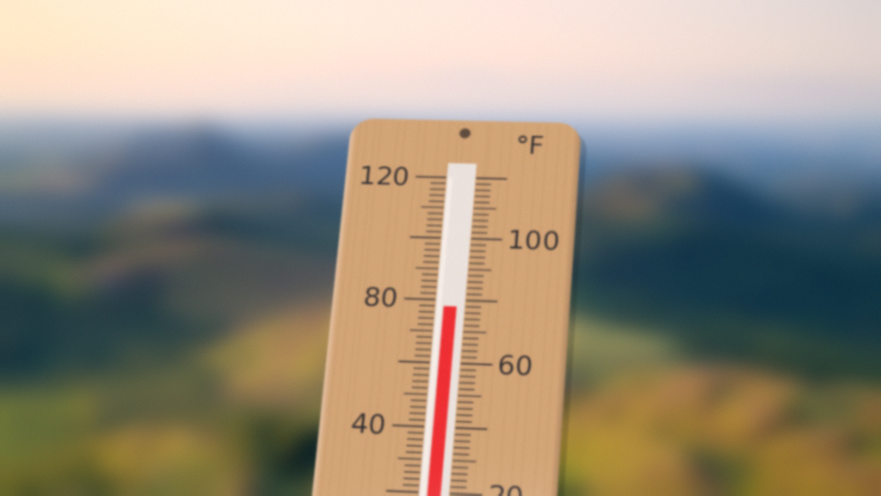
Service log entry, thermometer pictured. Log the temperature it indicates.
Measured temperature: 78 °F
